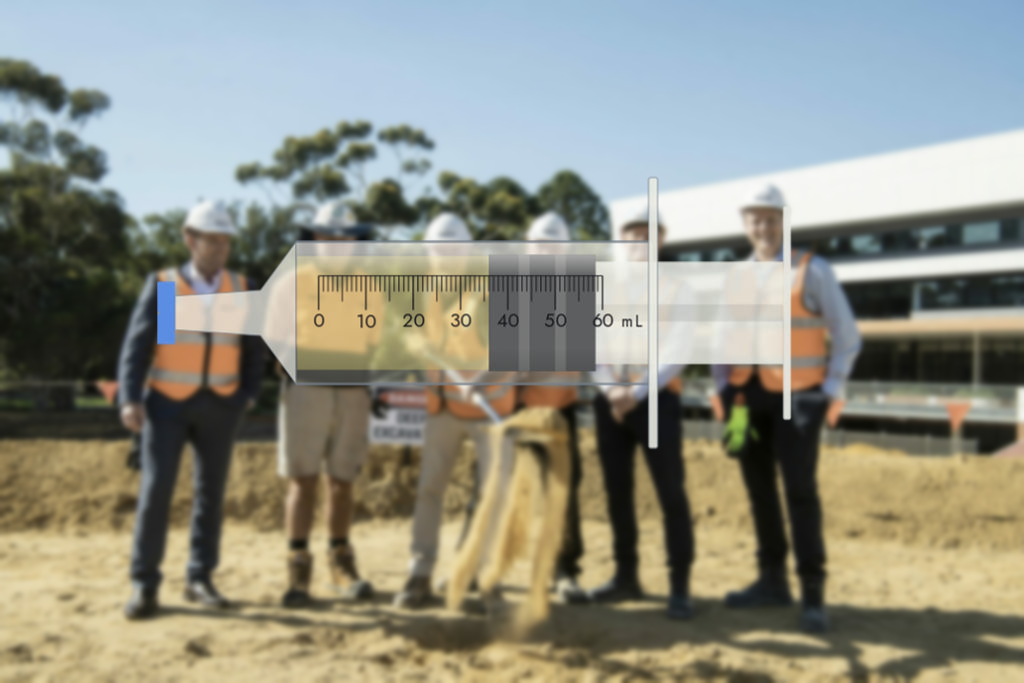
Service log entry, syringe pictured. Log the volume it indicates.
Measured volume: 36 mL
